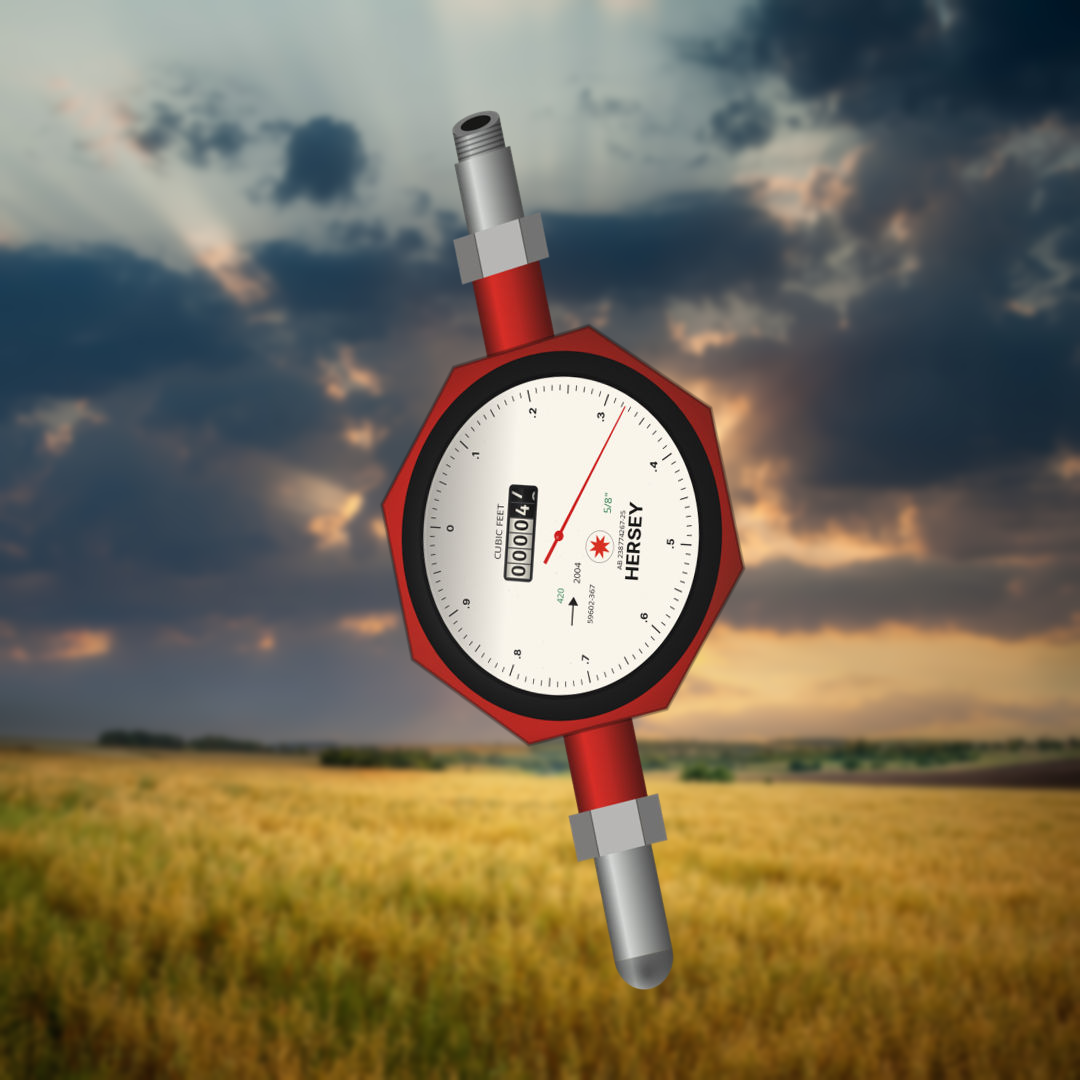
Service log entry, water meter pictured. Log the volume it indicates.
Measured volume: 47.32 ft³
